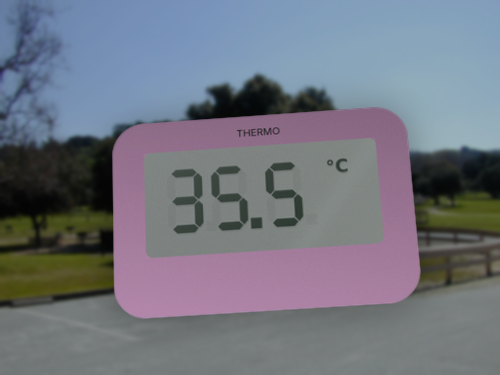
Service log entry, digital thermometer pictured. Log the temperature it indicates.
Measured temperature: 35.5 °C
